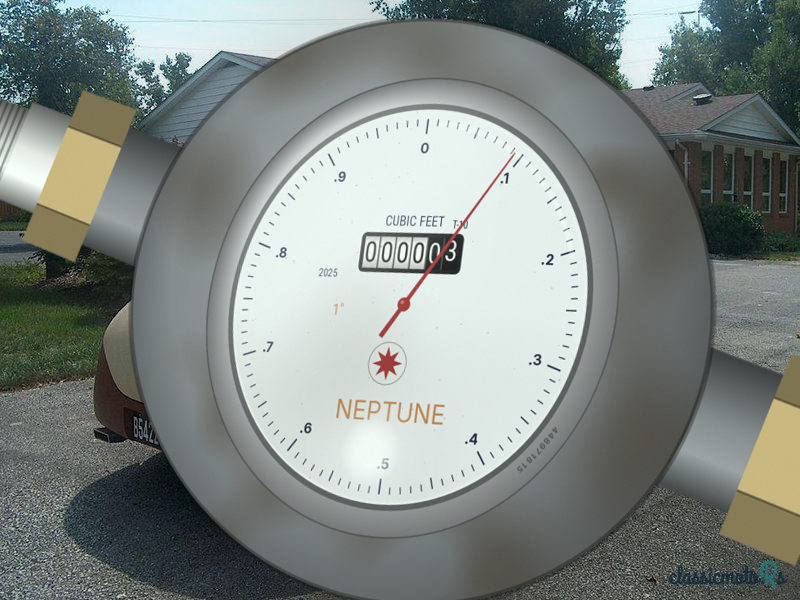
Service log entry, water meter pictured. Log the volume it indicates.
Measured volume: 3.09 ft³
